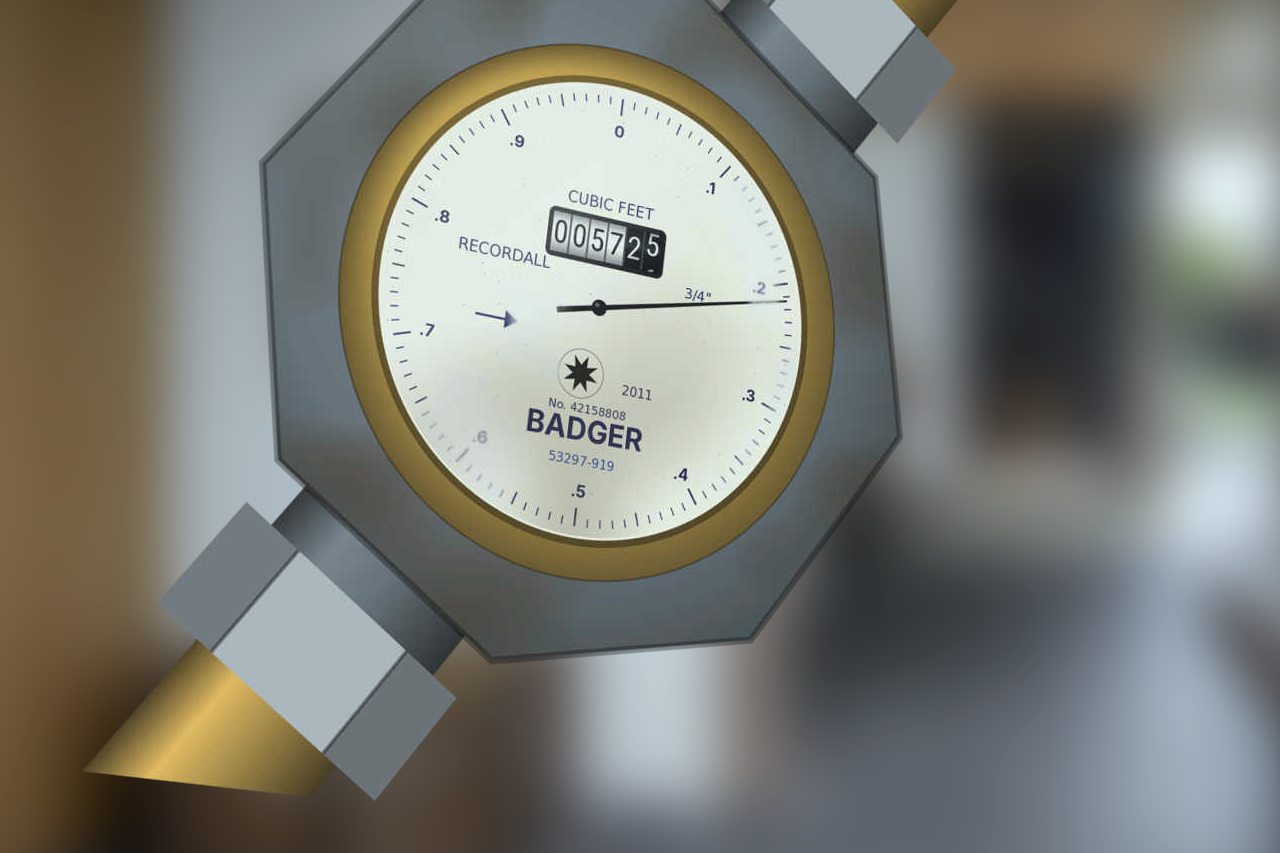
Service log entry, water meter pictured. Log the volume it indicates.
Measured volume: 5725.21 ft³
